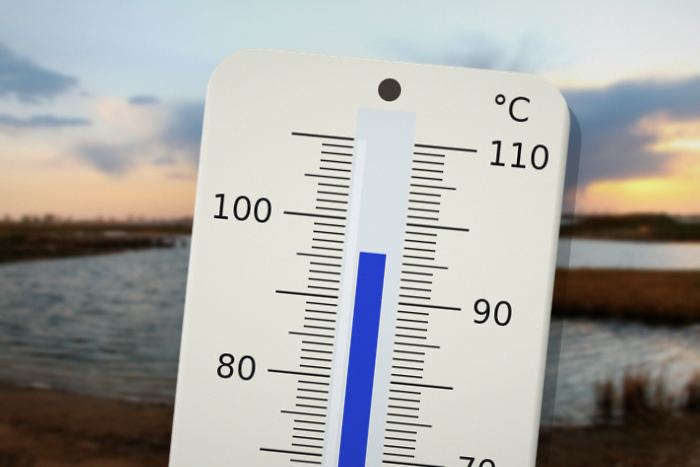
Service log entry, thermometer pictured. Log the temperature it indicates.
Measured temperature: 96 °C
